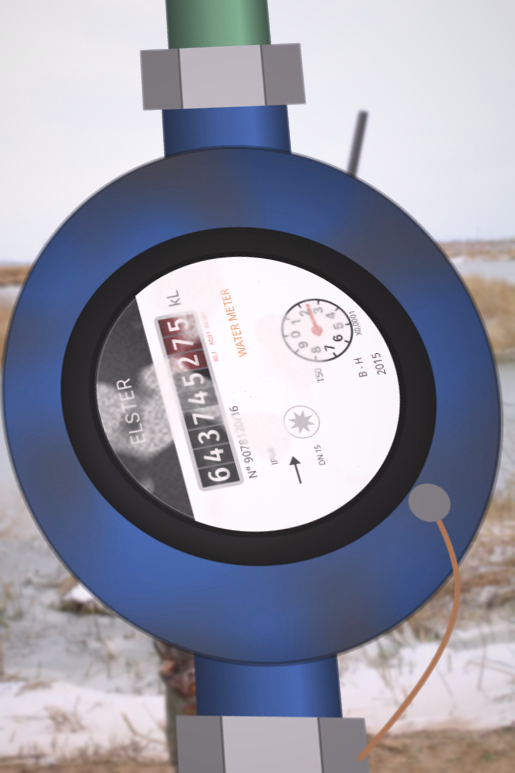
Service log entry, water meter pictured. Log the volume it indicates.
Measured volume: 643745.2752 kL
